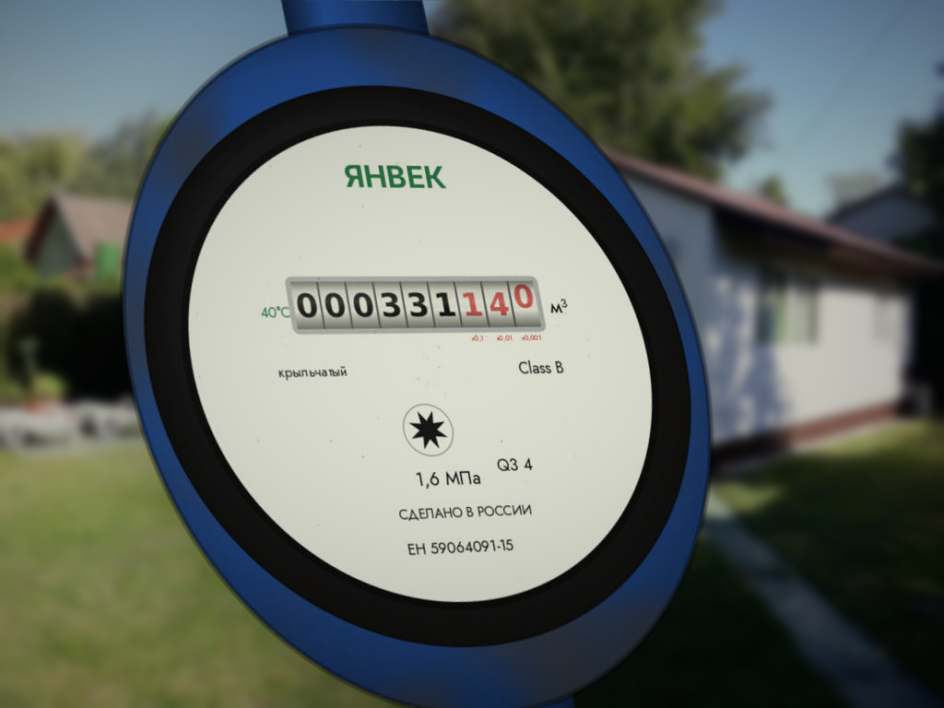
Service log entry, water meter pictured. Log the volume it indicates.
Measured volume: 331.140 m³
